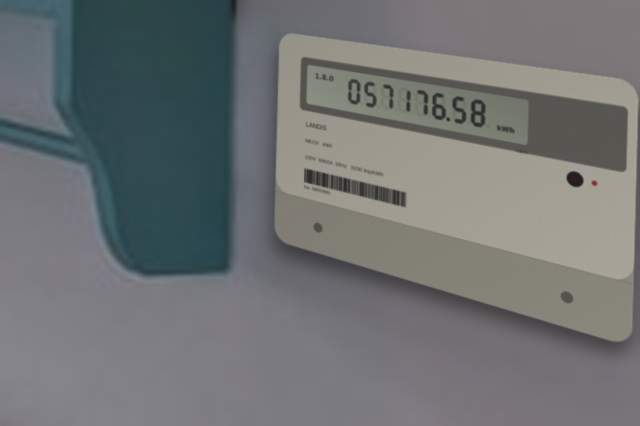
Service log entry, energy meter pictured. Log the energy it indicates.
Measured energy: 57176.58 kWh
